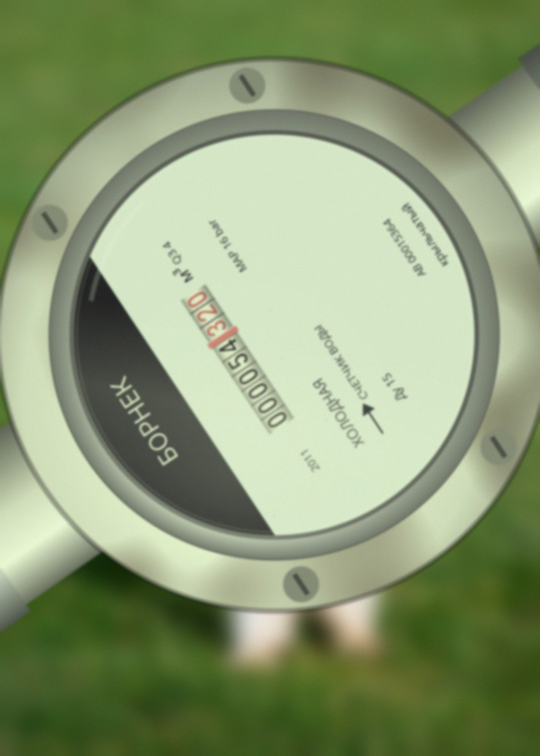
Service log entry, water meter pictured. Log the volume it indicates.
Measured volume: 54.320 m³
